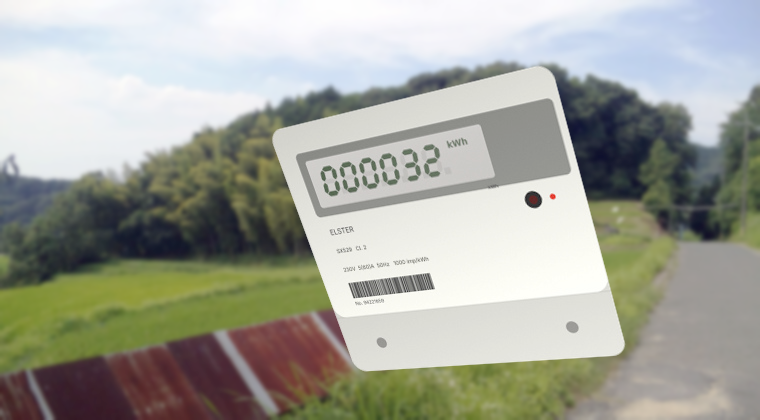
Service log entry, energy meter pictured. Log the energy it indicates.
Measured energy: 32 kWh
